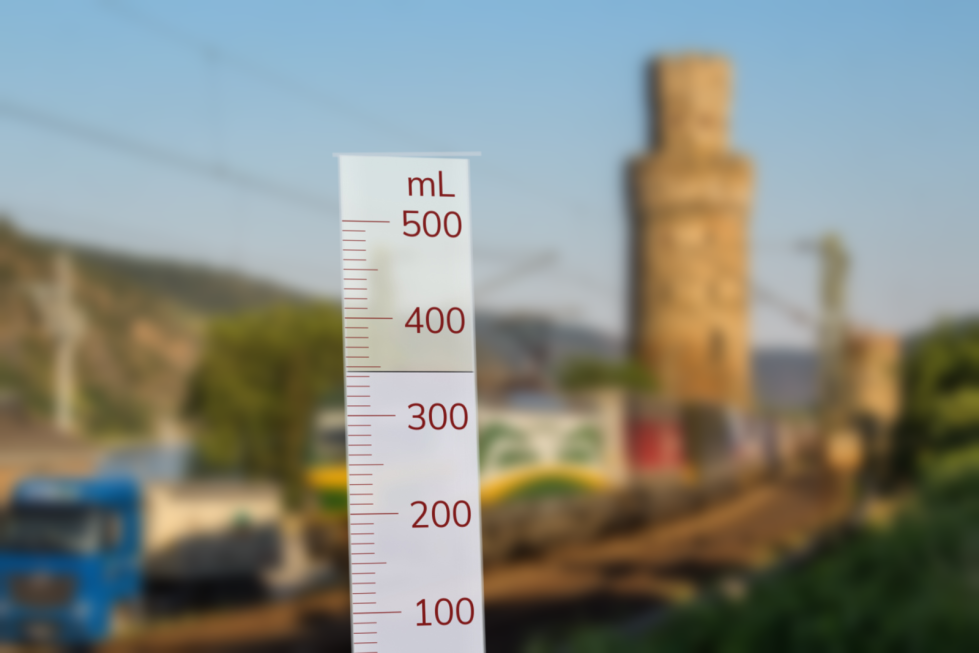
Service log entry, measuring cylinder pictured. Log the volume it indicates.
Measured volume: 345 mL
